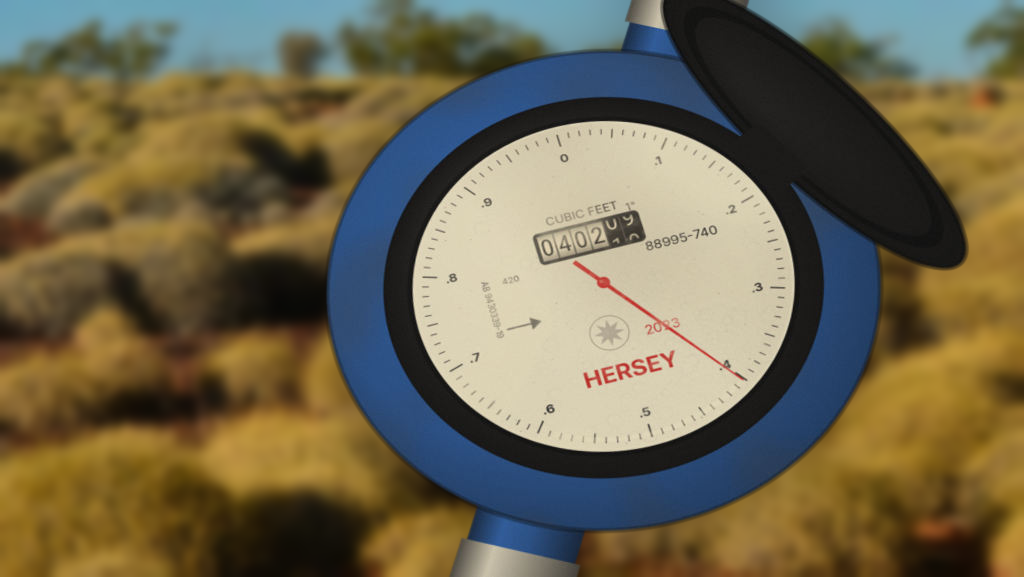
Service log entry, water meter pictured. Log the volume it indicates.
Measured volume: 40209.40 ft³
